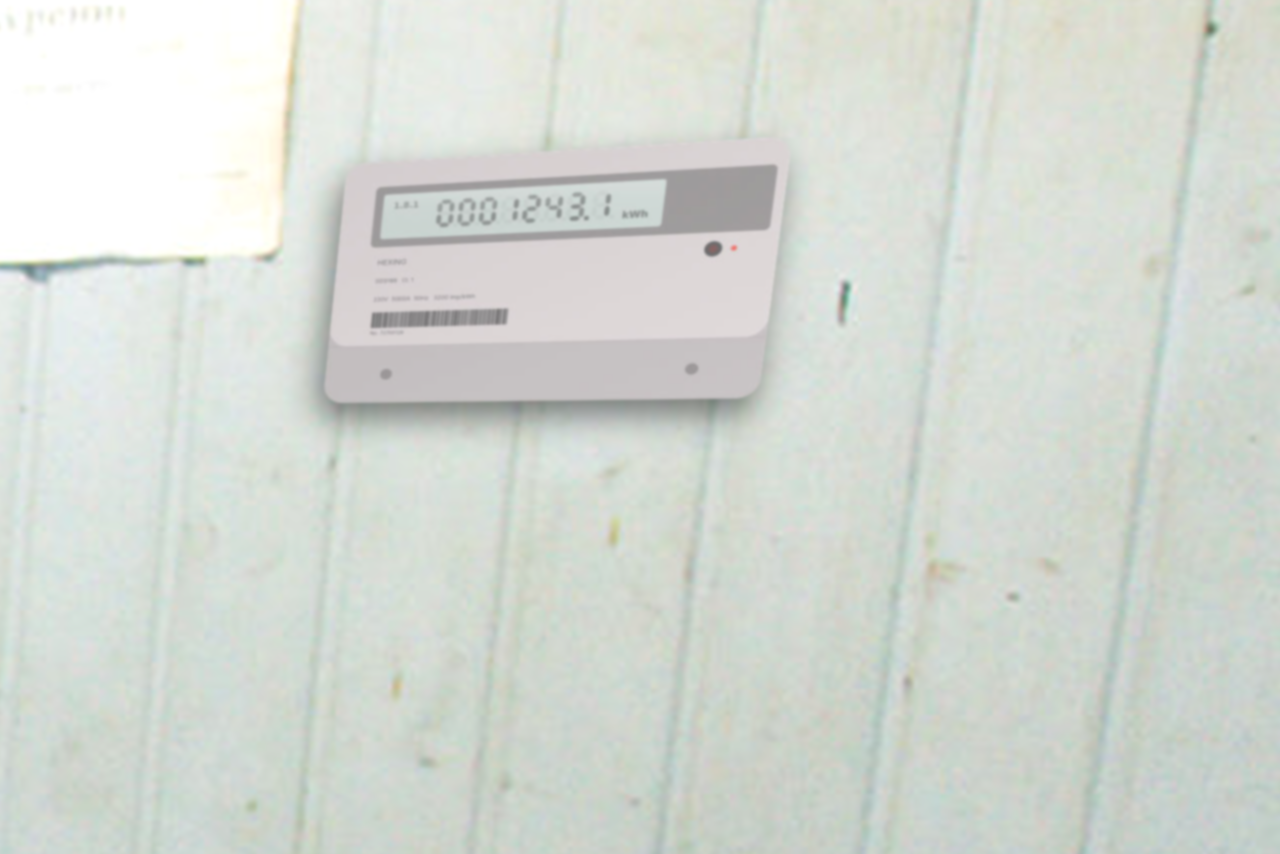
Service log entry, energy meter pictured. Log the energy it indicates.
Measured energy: 1243.1 kWh
